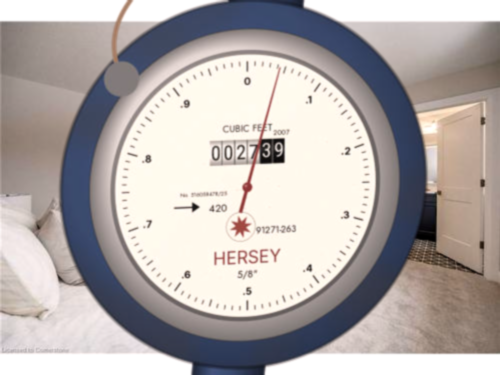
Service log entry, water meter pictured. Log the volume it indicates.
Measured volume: 2739.04 ft³
